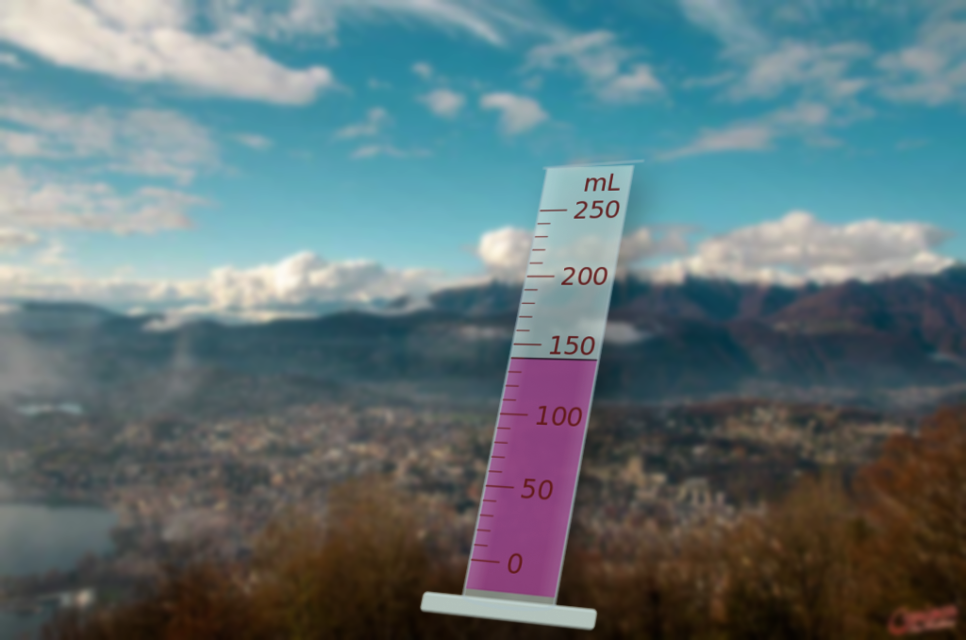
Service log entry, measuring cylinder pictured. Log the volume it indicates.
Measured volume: 140 mL
